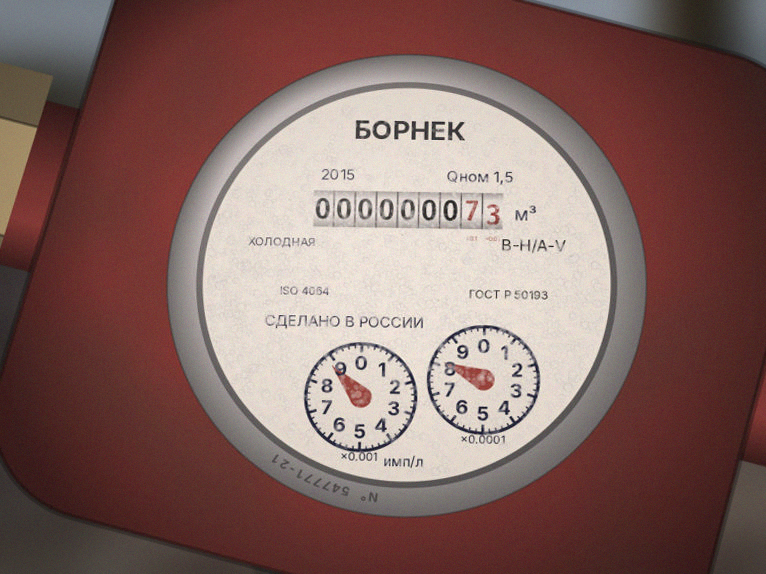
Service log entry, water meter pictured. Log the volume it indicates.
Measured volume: 0.7288 m³
